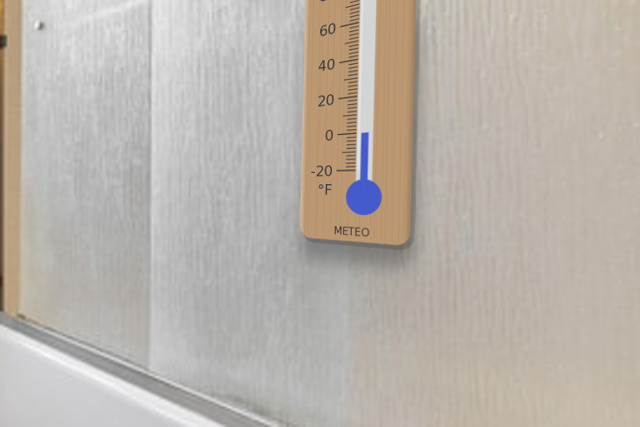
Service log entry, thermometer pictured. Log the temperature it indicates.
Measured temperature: 0 °F
